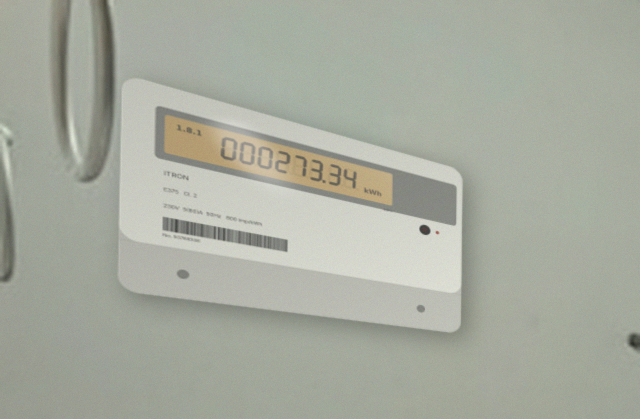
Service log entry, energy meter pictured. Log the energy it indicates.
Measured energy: 273.34 kWh
